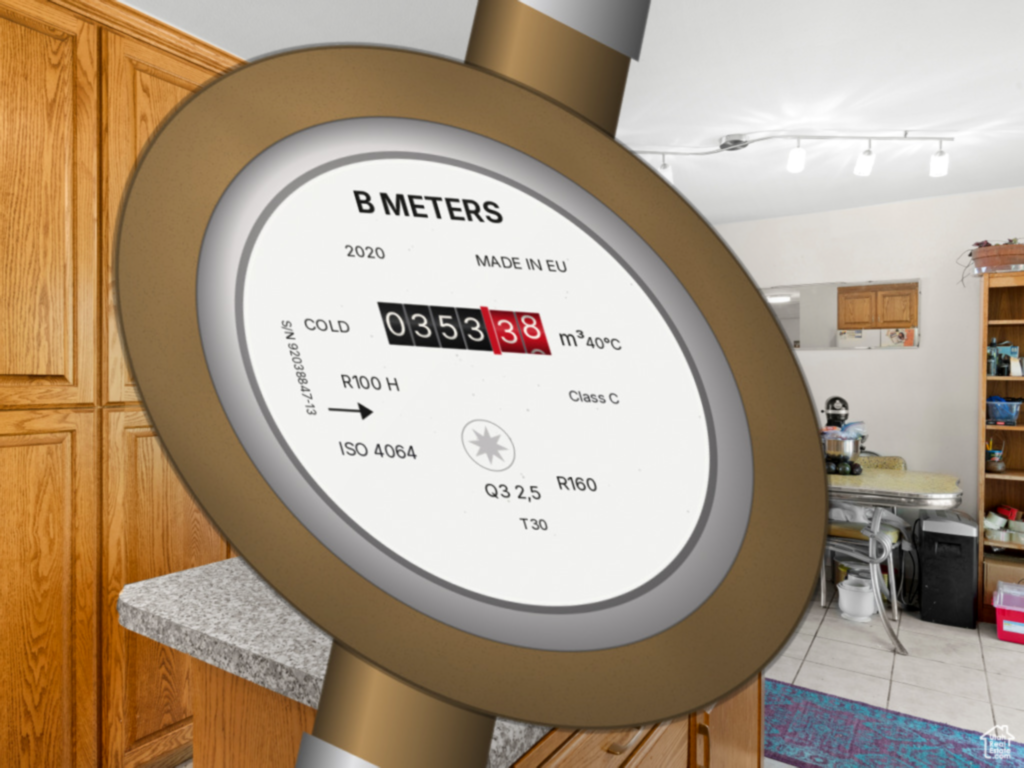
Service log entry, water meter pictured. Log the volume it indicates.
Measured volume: 353.38 m³
